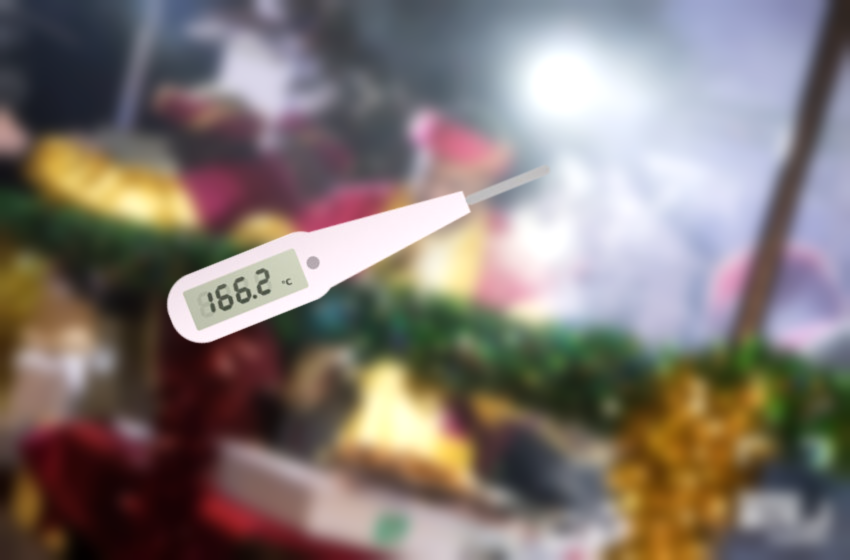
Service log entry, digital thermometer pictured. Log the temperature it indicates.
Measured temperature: 166.2 °C
